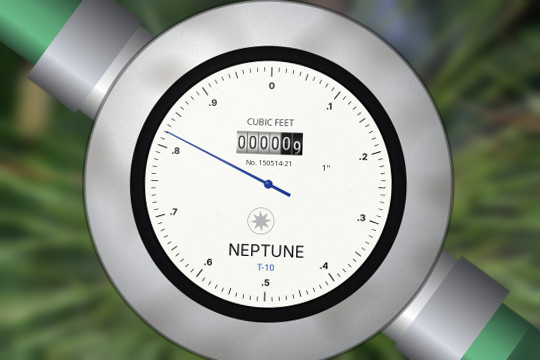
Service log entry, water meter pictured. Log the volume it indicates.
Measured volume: 8.82 ft³
